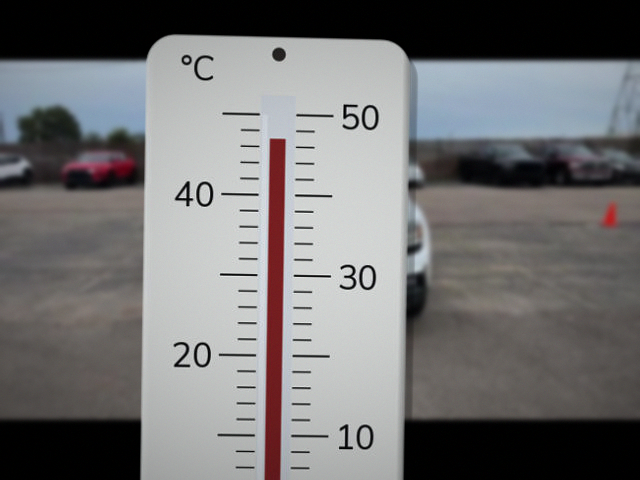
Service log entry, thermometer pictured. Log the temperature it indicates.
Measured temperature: 47 °C
